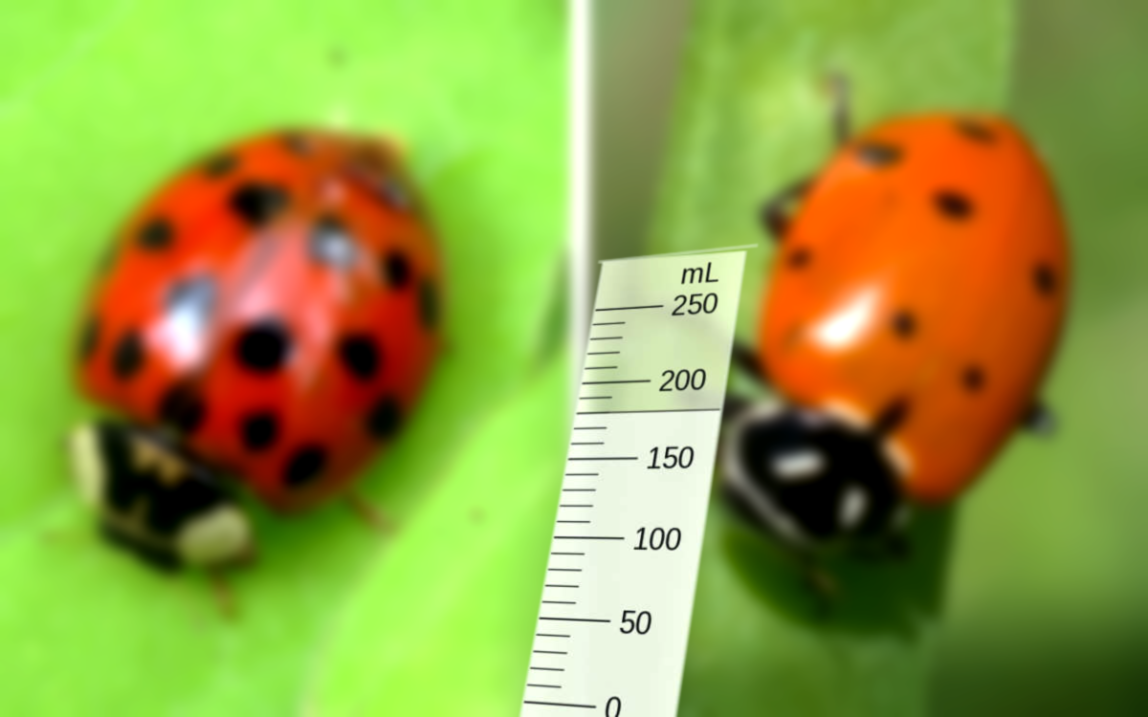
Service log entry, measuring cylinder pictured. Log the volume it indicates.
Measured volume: 180 mL
